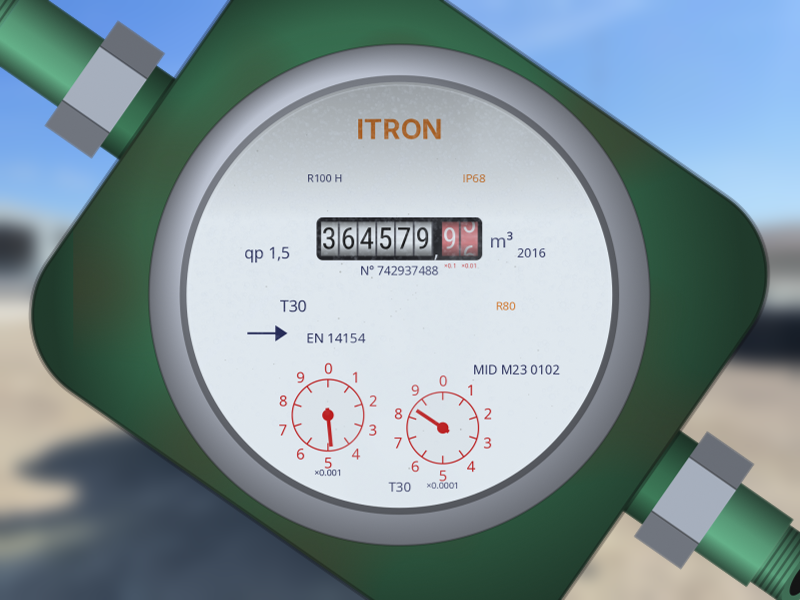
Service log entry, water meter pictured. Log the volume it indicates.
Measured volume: 364579.9548 m³
